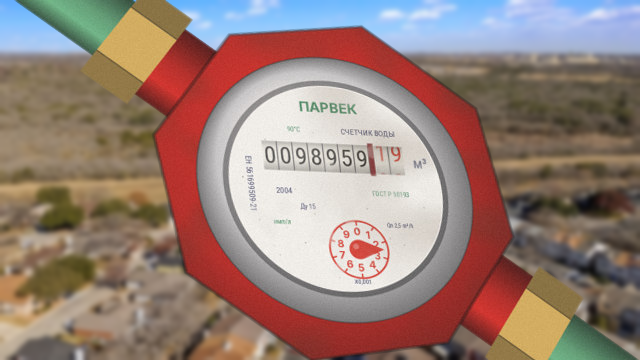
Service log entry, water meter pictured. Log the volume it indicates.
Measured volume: 98959.192 m³
